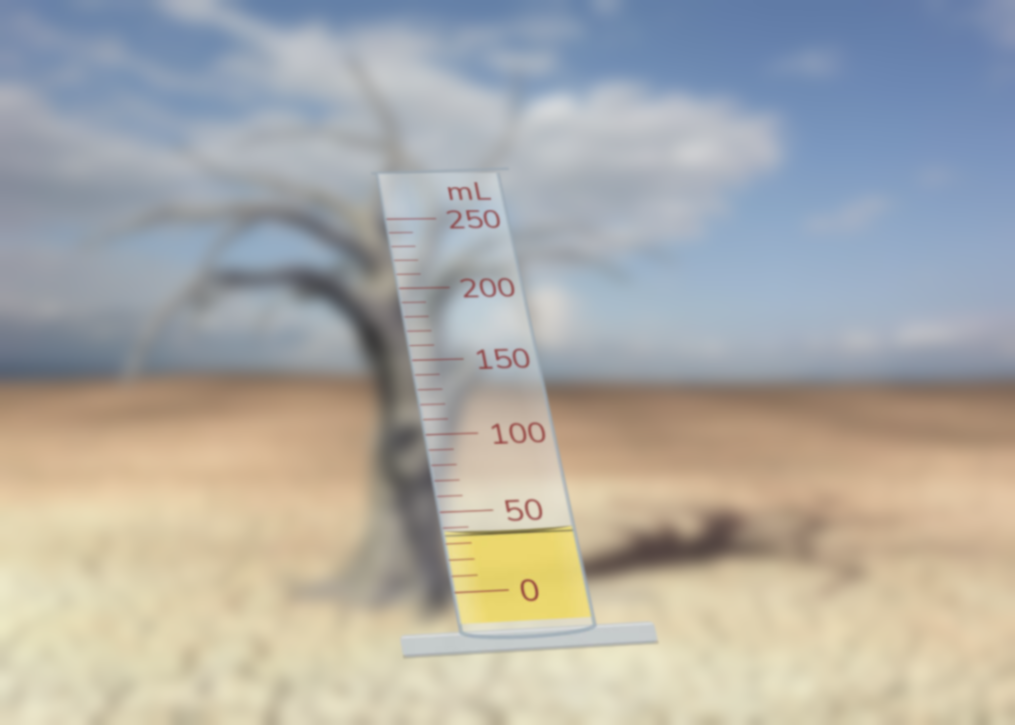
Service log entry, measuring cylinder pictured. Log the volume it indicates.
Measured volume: 35 mL
